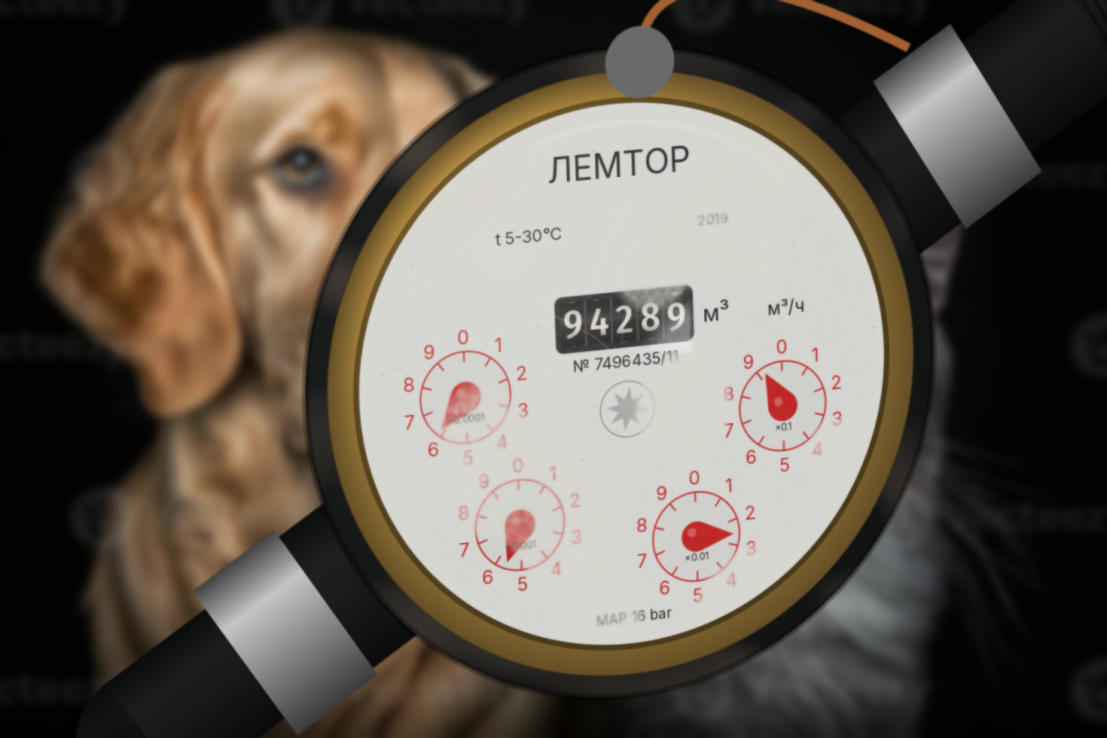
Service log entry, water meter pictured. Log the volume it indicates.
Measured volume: 94288.9256 m³
